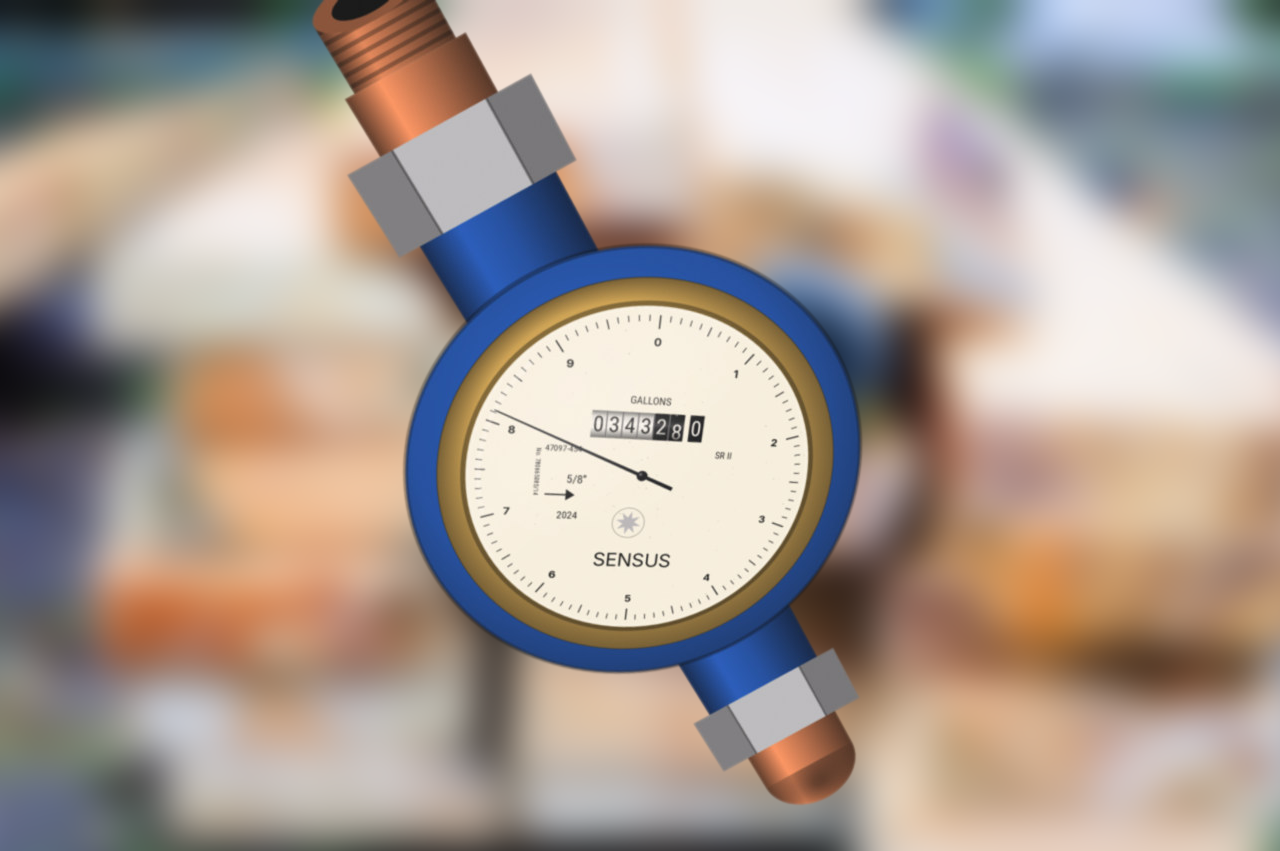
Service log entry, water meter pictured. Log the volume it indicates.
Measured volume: 343278.1 gal
